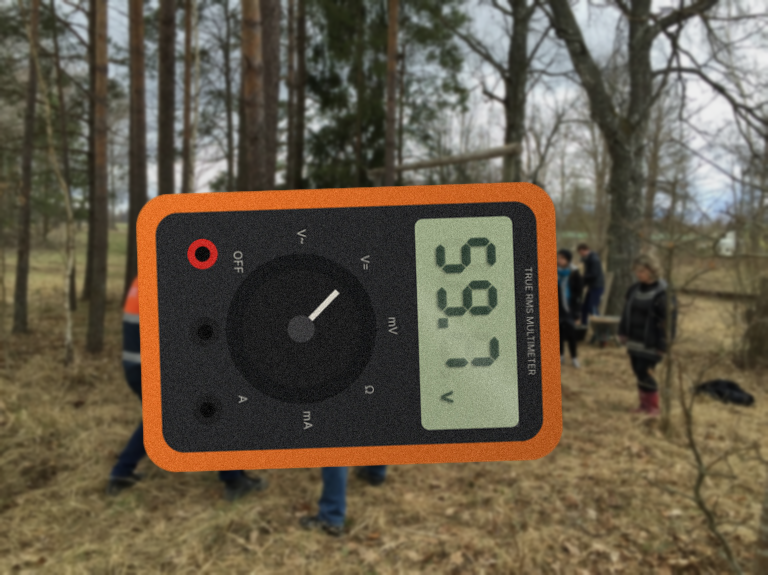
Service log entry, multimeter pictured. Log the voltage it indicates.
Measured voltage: 59.7 V
